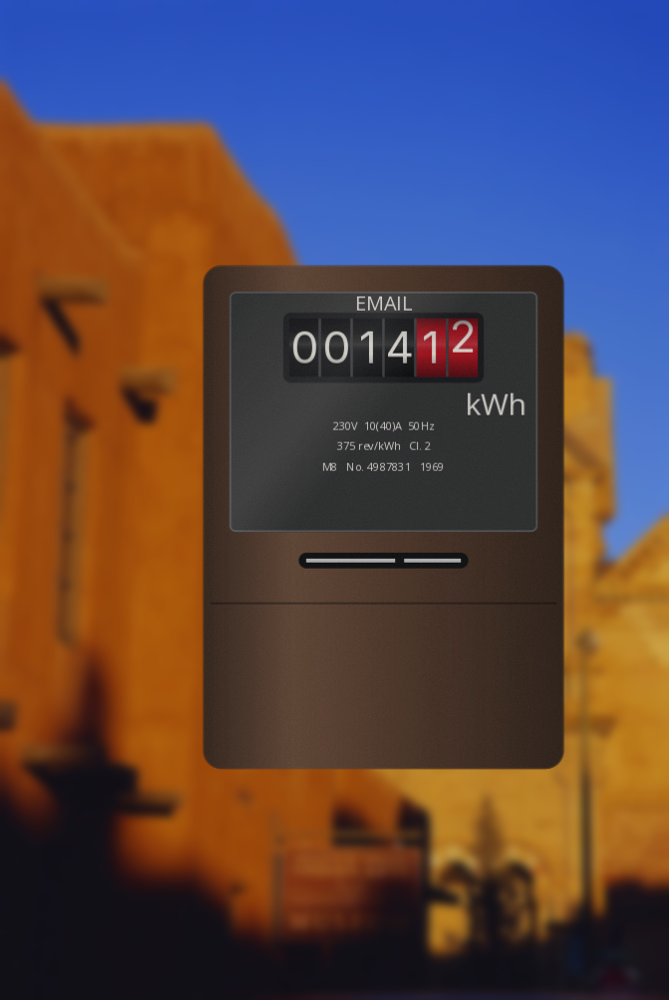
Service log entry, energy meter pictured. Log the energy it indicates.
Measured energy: 14.12 kWh
